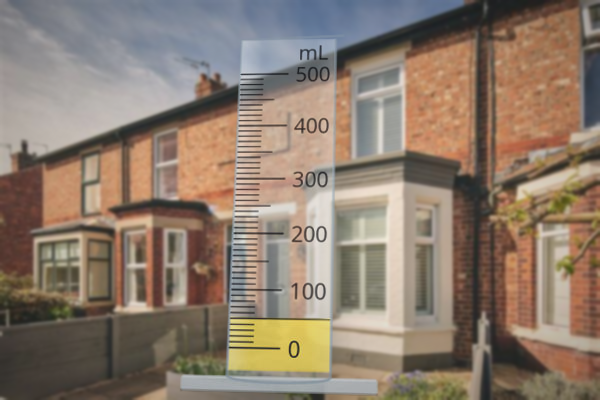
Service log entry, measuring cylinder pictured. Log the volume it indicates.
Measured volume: 50 mL
